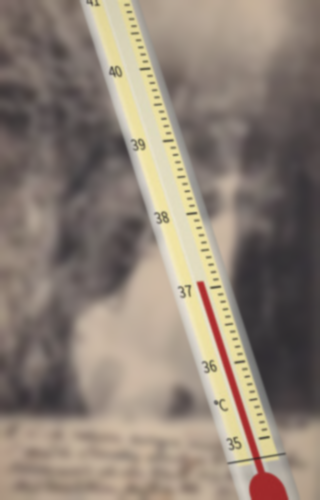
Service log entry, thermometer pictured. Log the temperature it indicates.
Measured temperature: 37.1 °C
